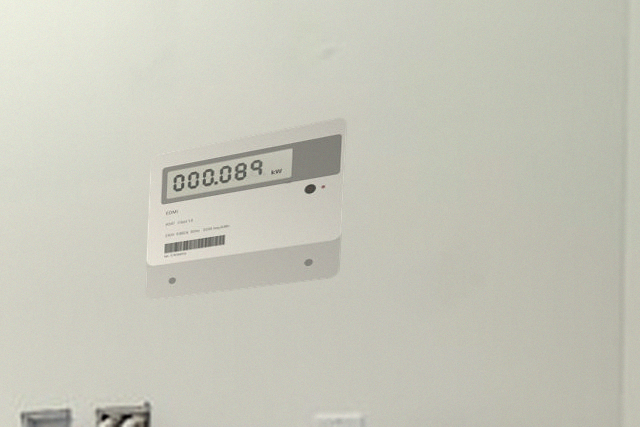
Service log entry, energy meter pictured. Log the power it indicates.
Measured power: 0.089 kW
